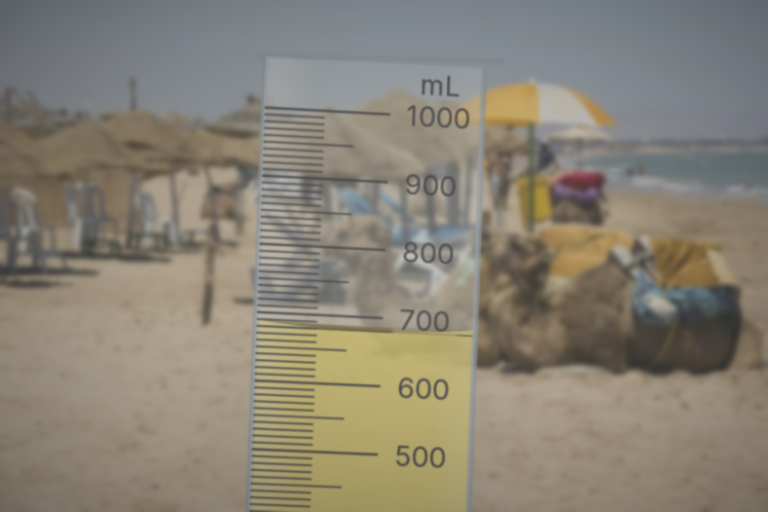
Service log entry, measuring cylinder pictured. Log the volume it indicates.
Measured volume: 680 mL
